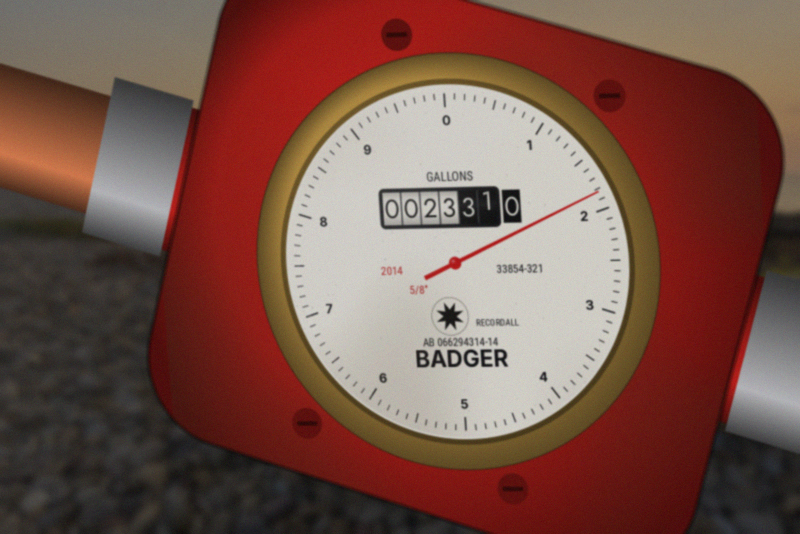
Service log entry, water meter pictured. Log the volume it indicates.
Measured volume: 23311.8 gal
